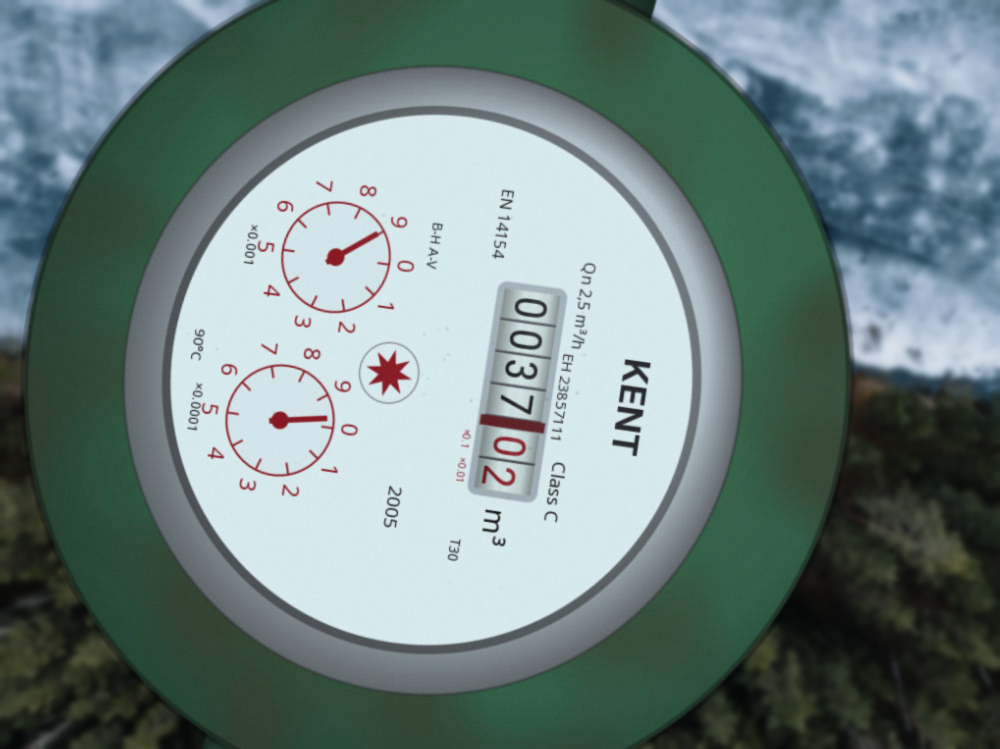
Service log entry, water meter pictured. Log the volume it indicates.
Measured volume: 37.0189 m³
